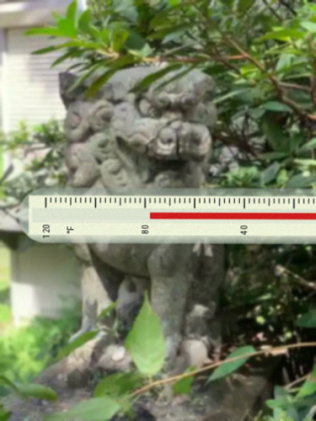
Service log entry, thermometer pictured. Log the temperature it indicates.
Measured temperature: 78 °F
